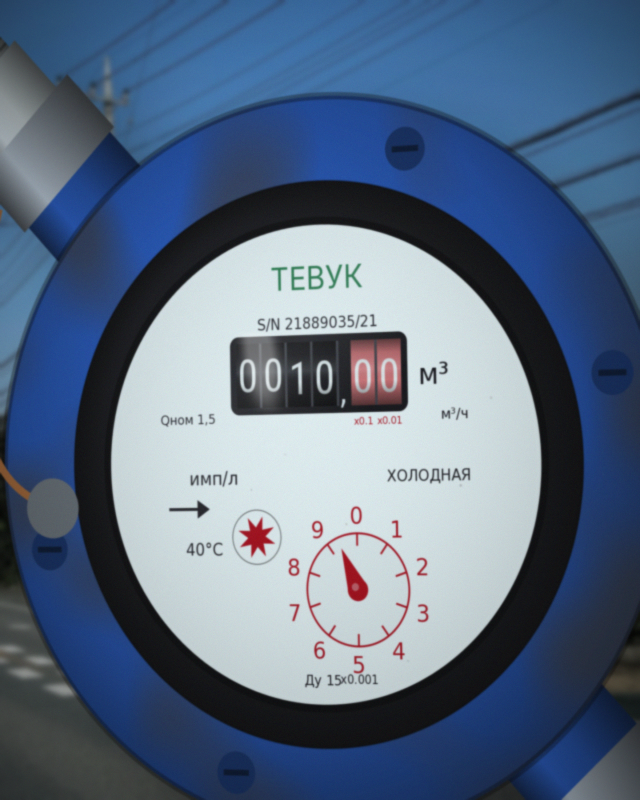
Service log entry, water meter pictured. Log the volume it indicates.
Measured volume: 9.999 m³
